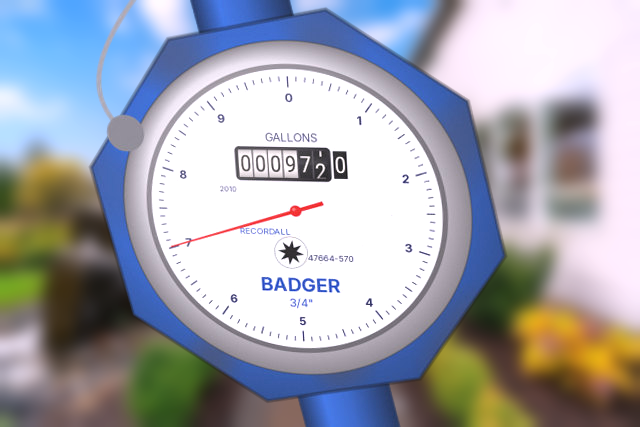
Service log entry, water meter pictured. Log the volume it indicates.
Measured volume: 9717.0 gal
